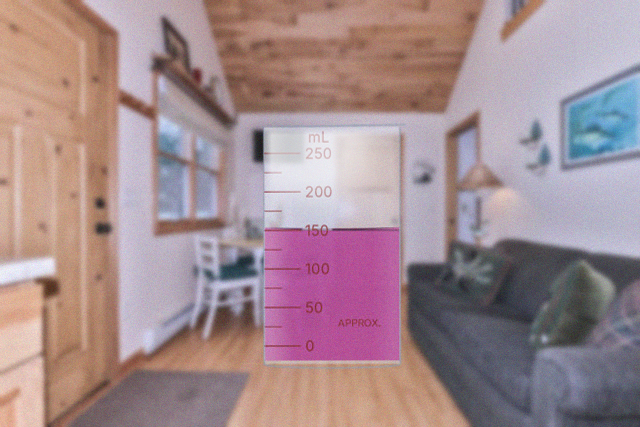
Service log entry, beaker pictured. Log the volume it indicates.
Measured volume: 150 mL
